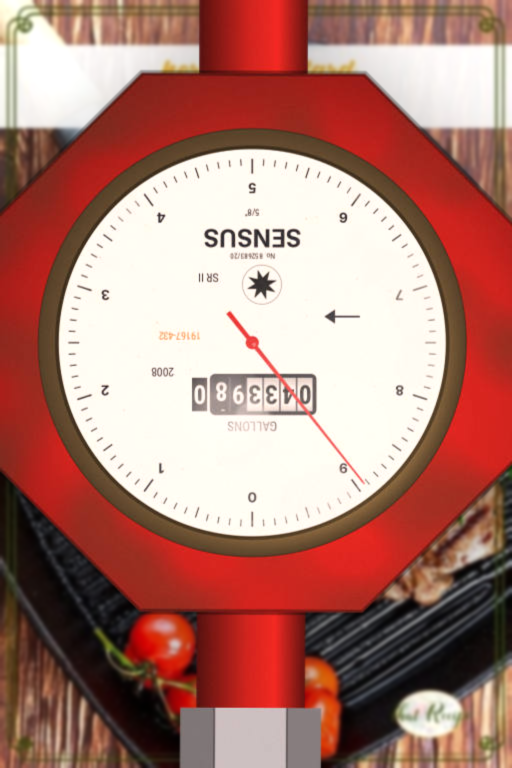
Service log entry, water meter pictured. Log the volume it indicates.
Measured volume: 433978.9 gal
